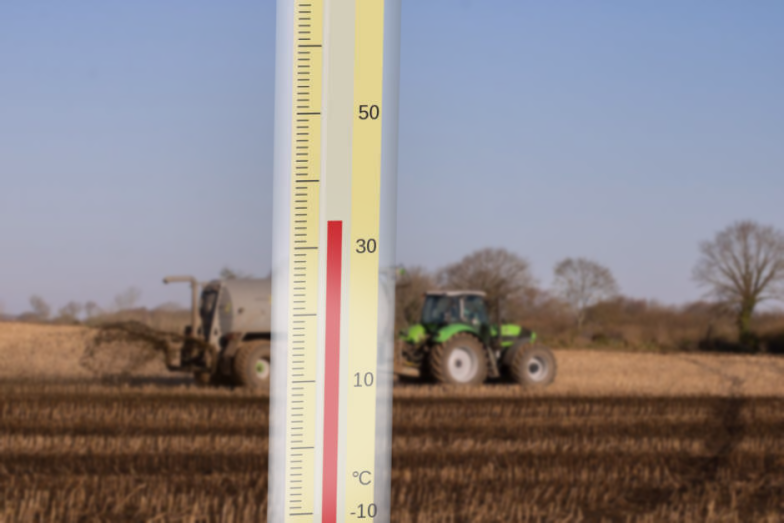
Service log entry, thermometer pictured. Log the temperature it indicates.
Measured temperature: 34 °C
